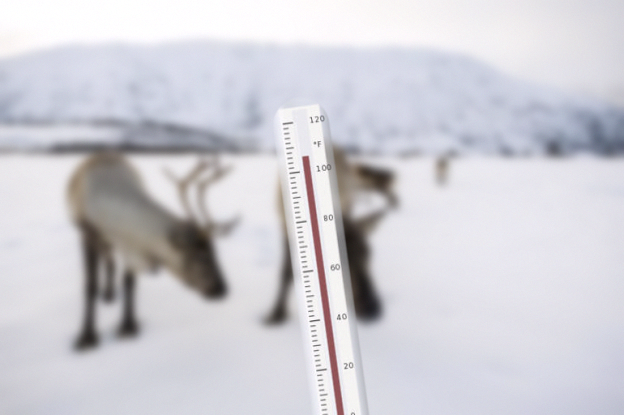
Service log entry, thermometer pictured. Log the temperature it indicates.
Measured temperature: 106 °F
